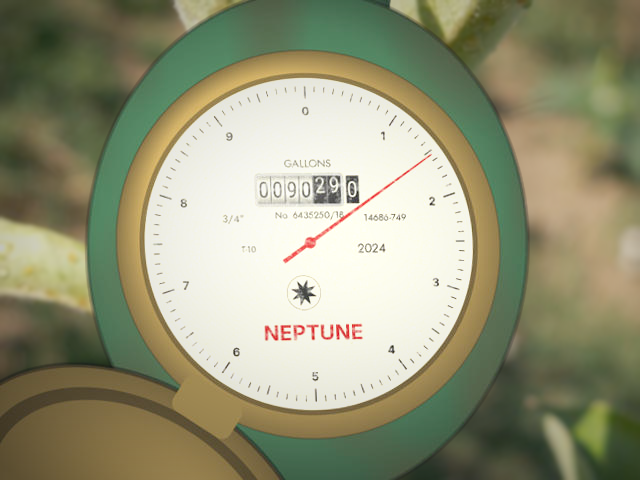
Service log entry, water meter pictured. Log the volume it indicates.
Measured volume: 90291.5 gal
